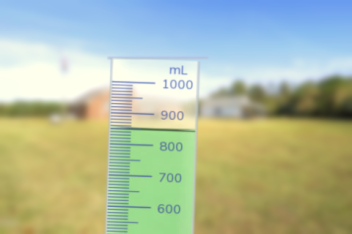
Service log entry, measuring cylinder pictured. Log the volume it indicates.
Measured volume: 850 mL
